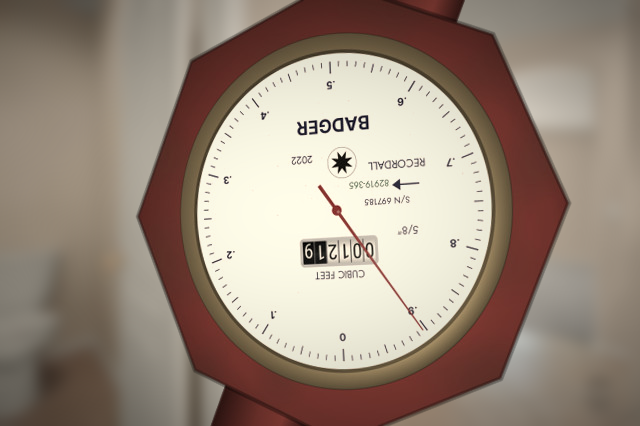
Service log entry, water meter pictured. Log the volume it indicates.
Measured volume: 1218.90 ft³
